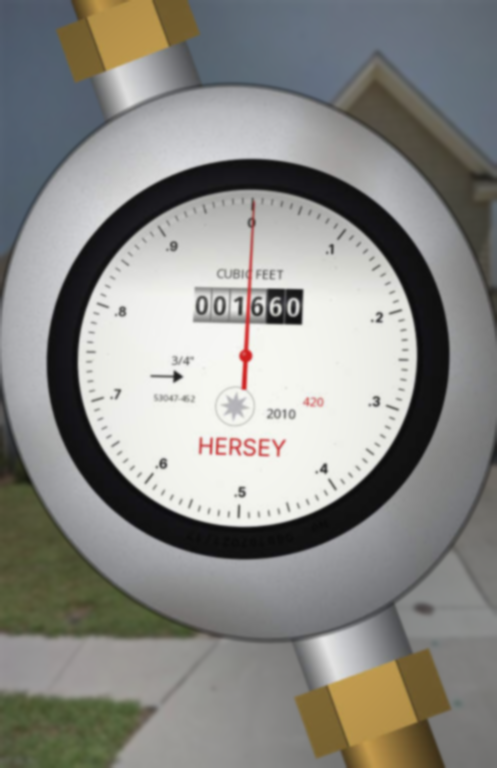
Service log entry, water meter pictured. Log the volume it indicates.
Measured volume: 1660.00 ft³
